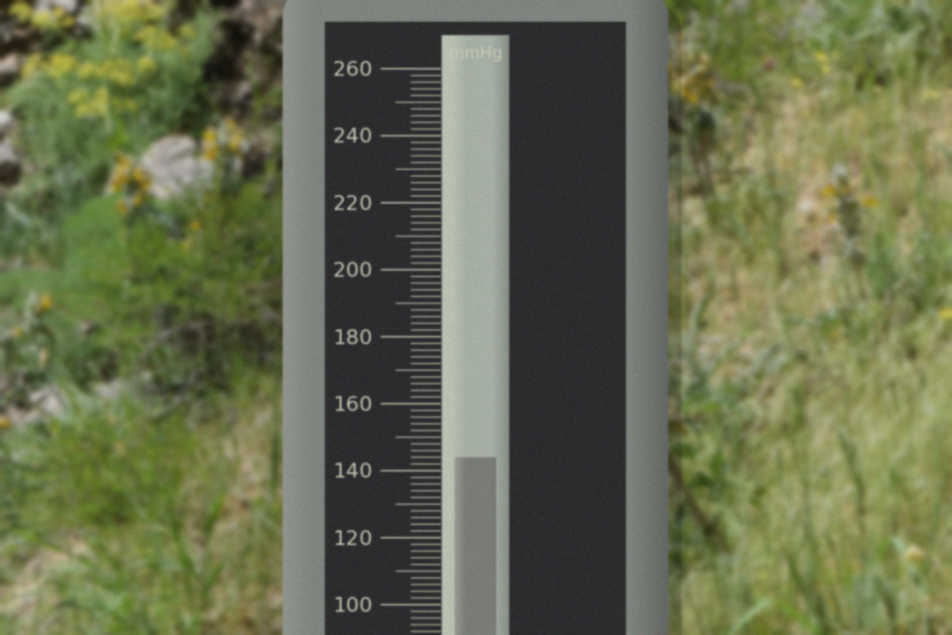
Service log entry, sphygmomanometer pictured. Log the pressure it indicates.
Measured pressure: 144 mmHg
